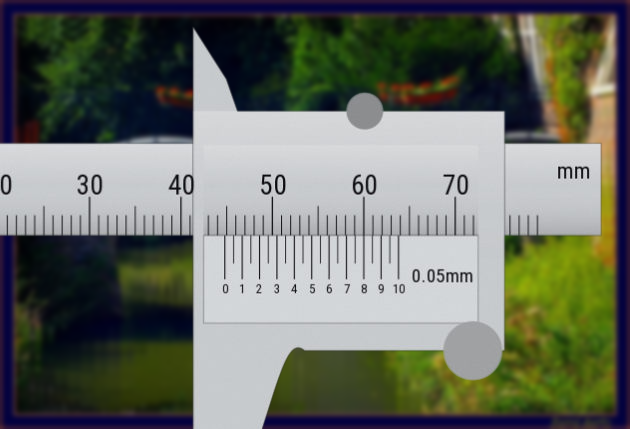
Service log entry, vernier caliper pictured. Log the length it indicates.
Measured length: 44.8 mm
